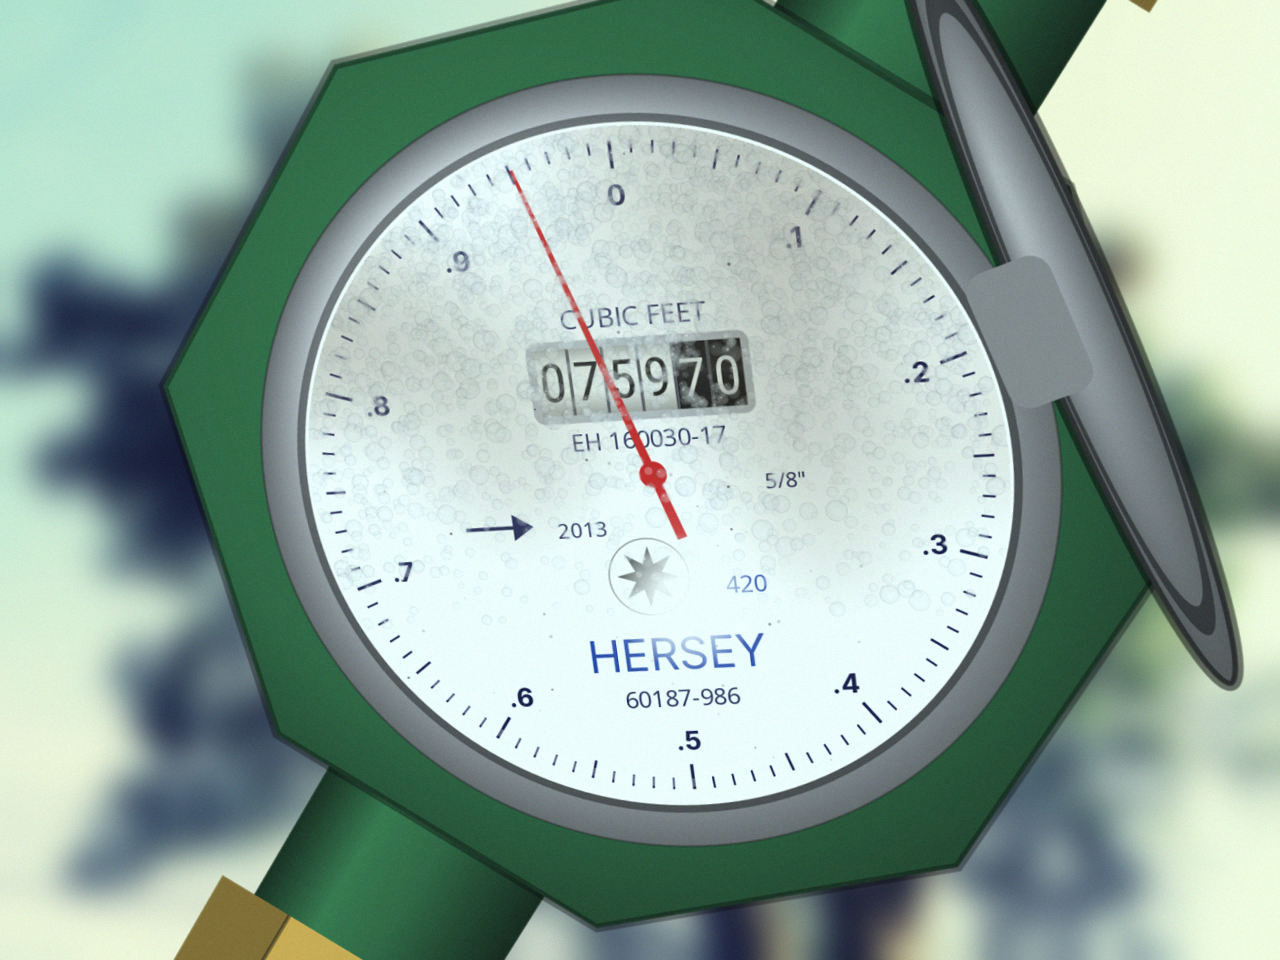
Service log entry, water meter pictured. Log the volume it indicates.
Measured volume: 75969.95 ft³
